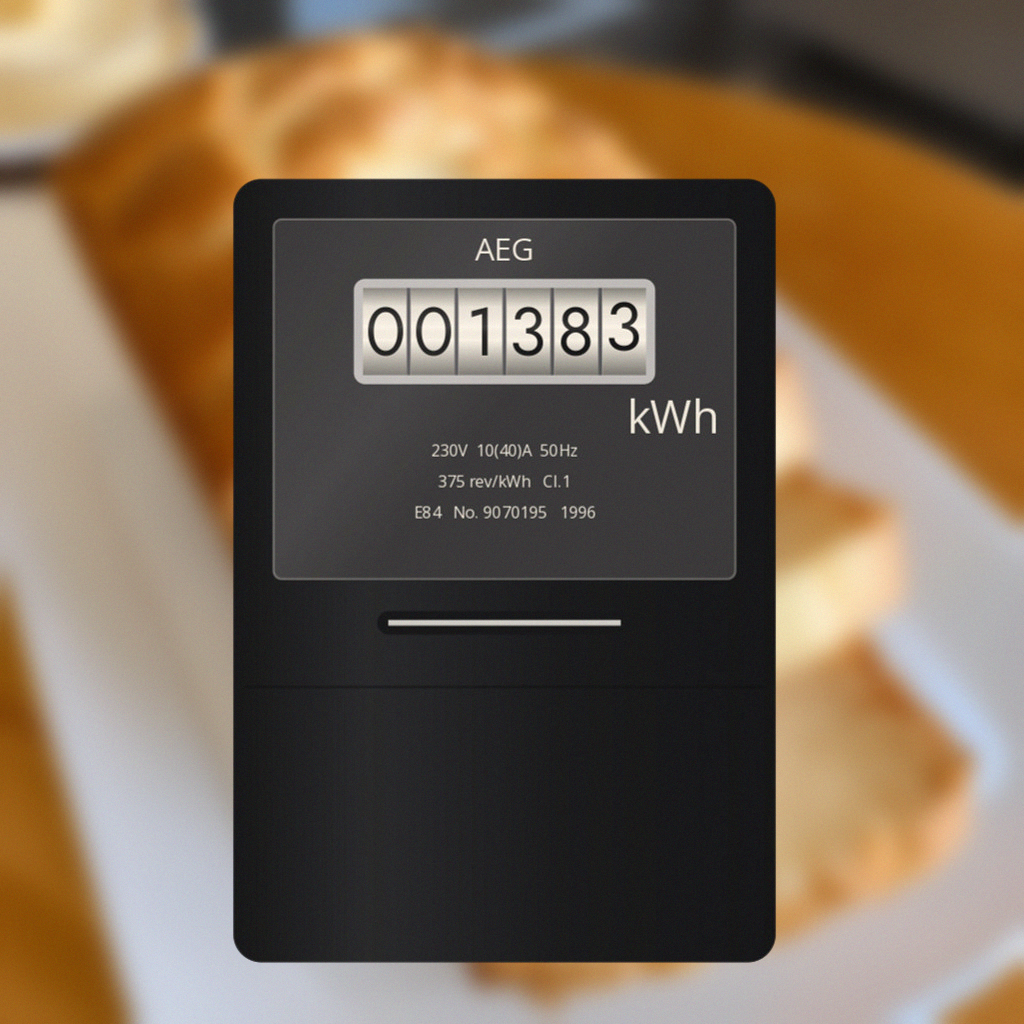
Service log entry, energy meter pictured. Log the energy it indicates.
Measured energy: 1383 kWh
